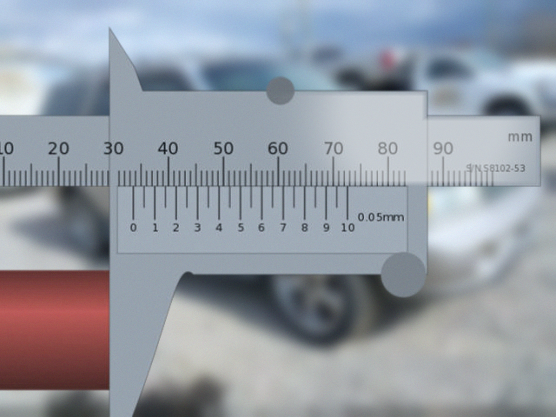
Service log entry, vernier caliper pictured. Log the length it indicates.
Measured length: 33.6 mm
